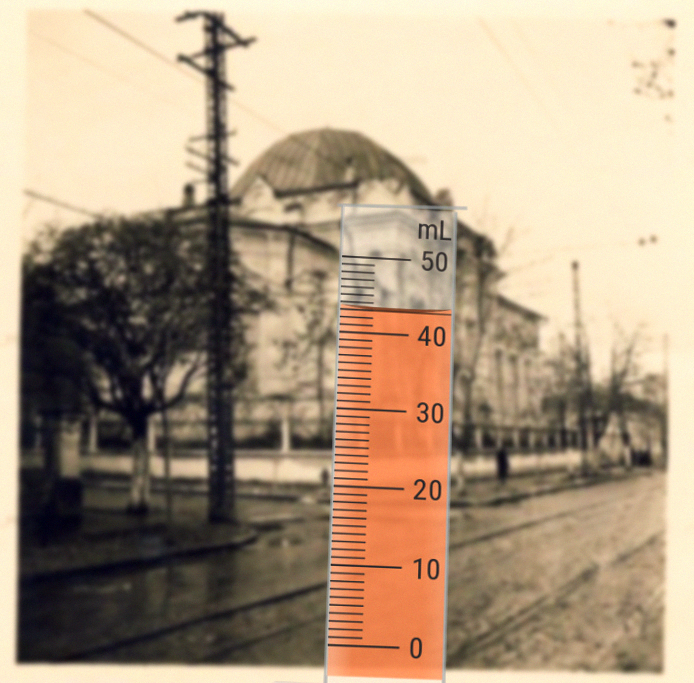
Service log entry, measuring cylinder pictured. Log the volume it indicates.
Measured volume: 43 mL
